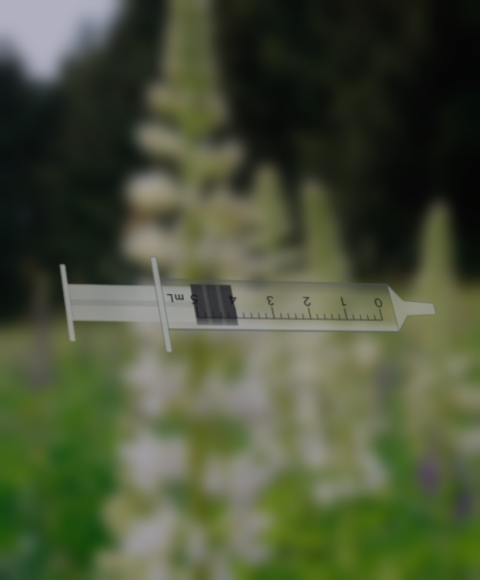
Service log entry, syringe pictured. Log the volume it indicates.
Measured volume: 4 mL
